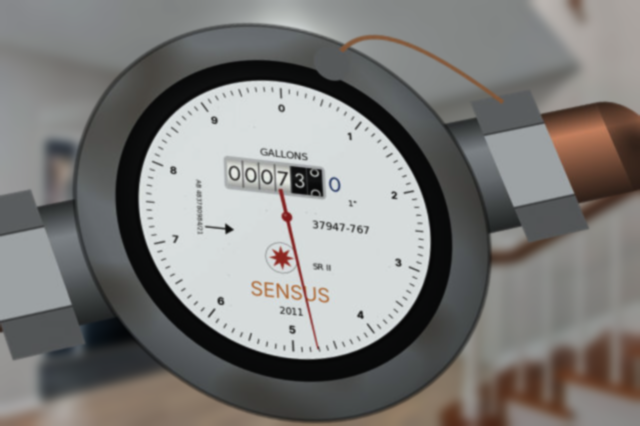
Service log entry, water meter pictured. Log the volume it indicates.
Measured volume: 7384.7 gal
